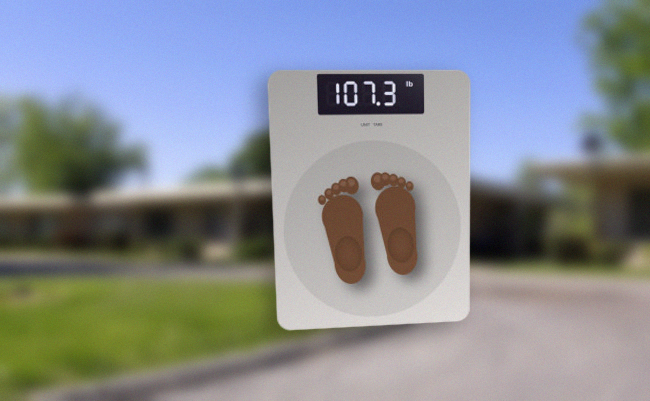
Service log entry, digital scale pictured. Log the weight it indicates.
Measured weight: 107.3 lb
